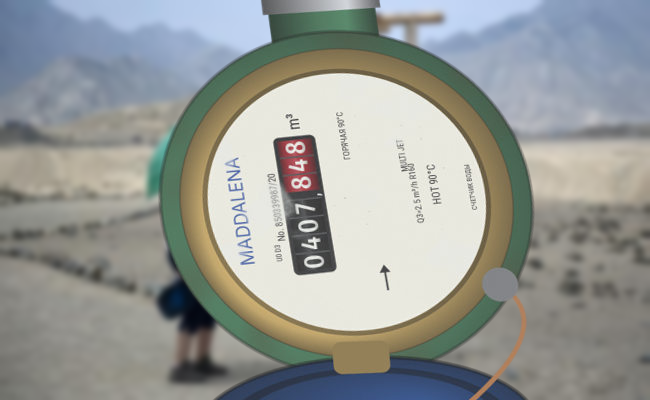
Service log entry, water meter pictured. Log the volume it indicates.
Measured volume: 407.848 m³
